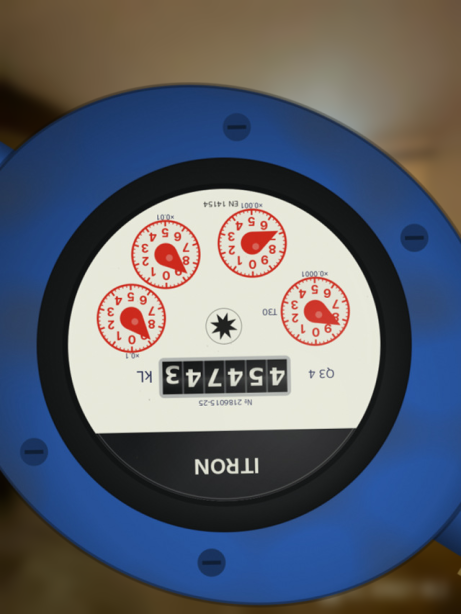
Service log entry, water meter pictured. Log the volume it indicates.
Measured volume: 454742.8868 kL
